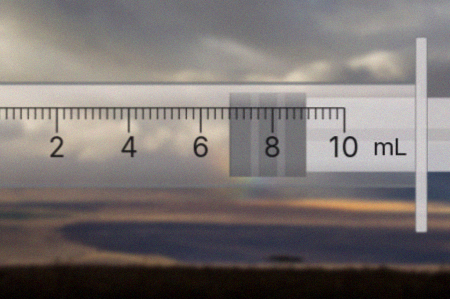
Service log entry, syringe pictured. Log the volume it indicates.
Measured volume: 6.8 mL
